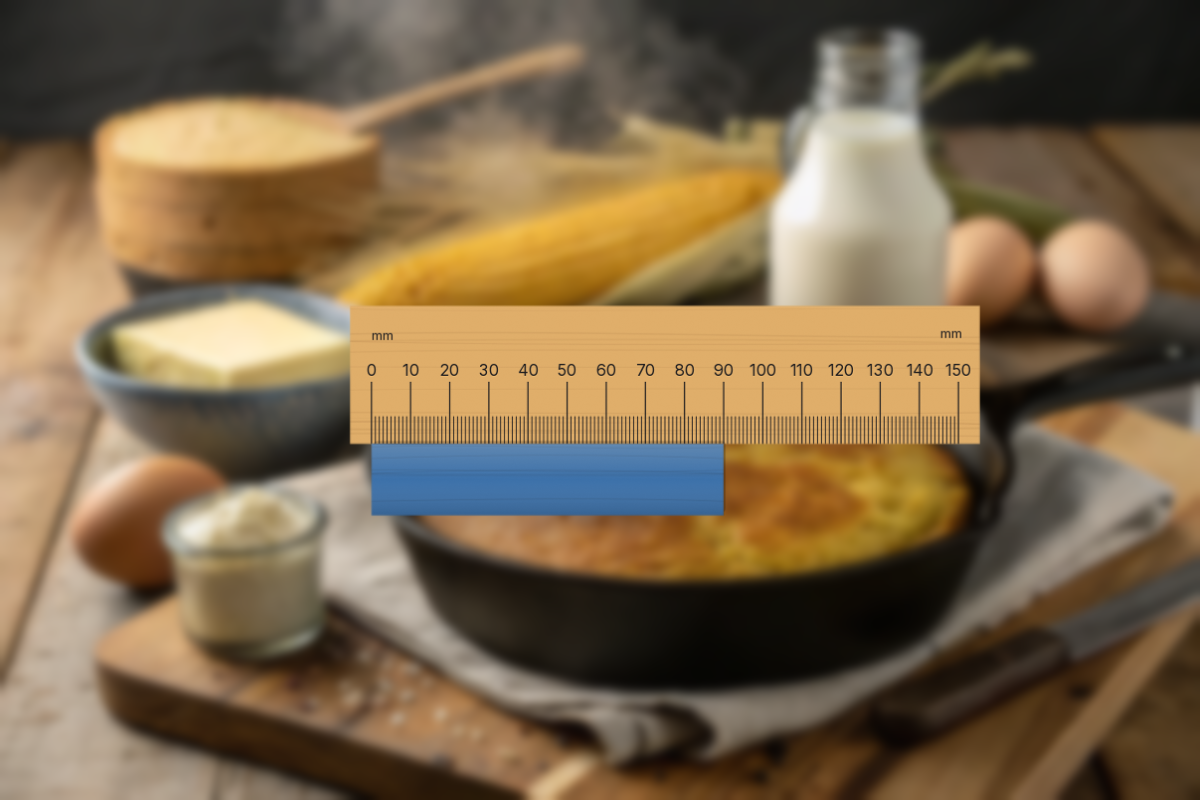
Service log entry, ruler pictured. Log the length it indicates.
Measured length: 90 mm
